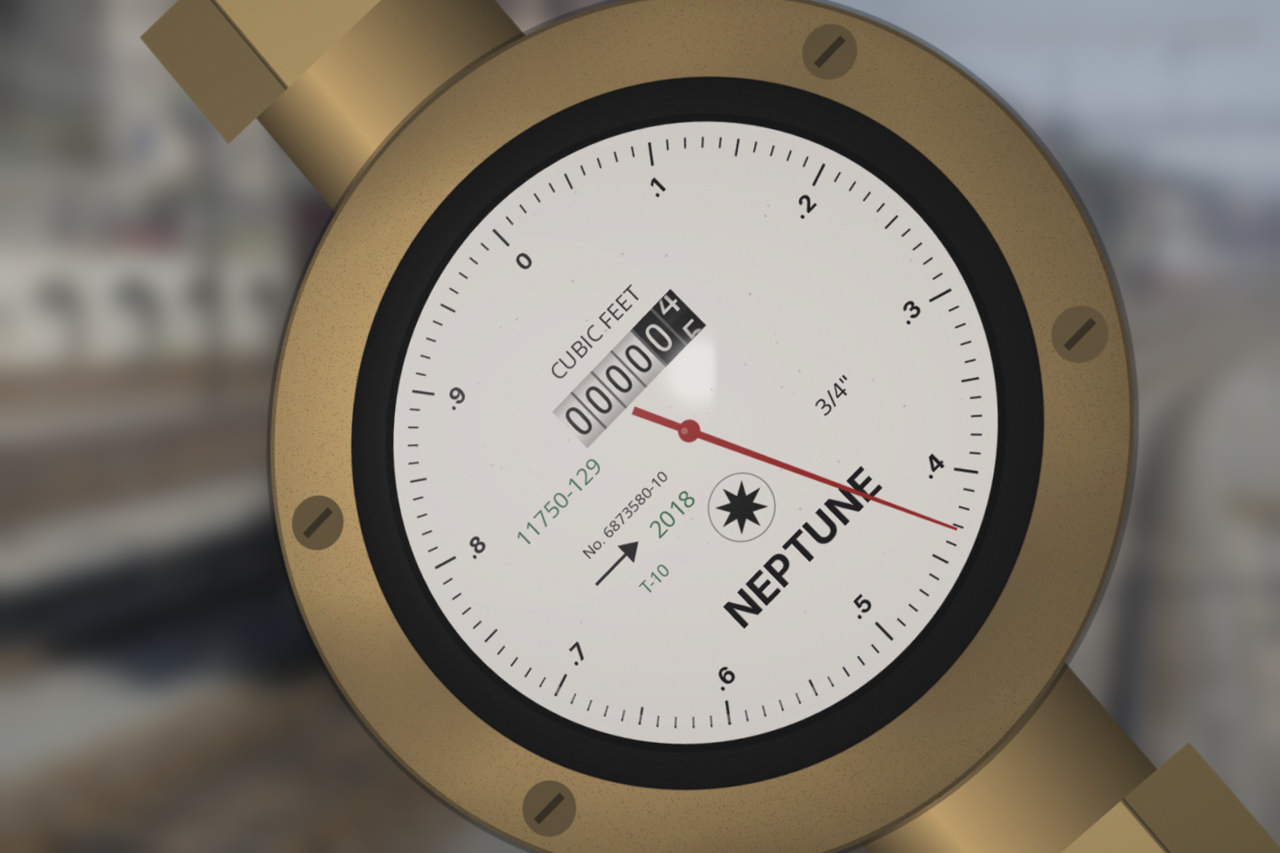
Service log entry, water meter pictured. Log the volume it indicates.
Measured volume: 4.43 ft³
